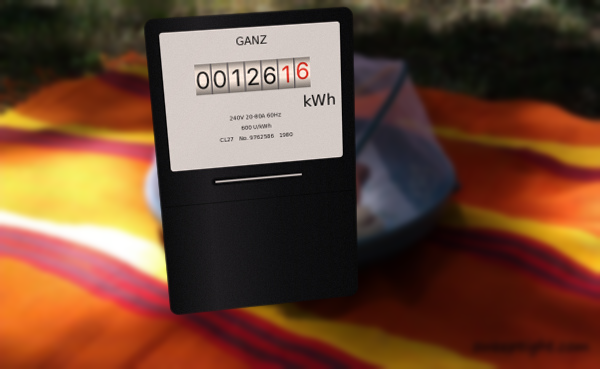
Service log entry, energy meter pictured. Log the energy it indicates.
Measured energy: 126.16 kWh
